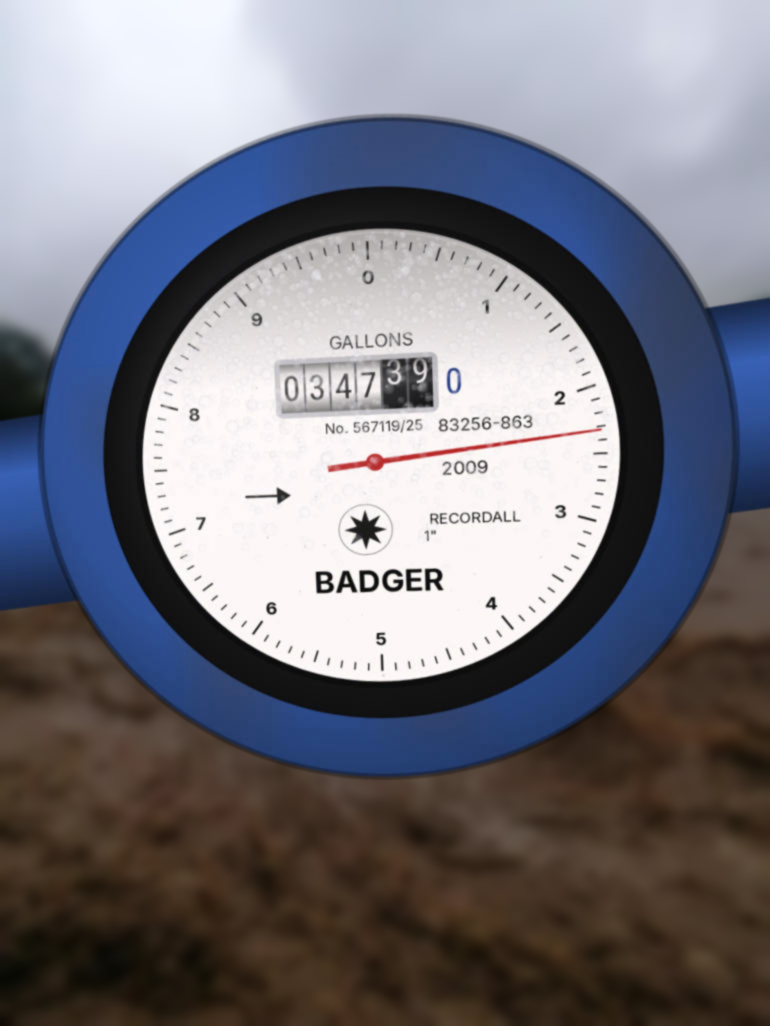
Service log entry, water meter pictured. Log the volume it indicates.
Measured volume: 347392.3 gal
